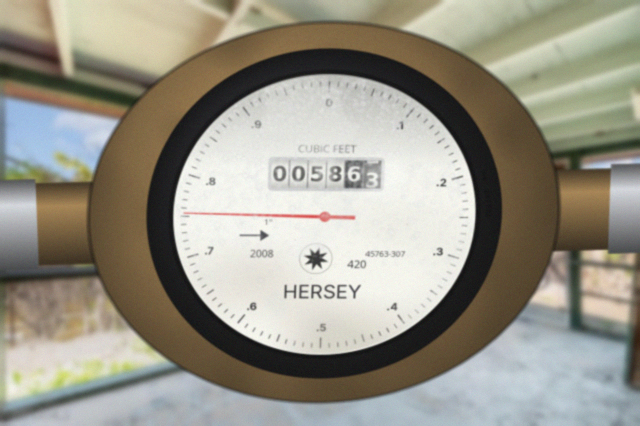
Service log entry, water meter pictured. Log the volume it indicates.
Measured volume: 5862.75 ft³
